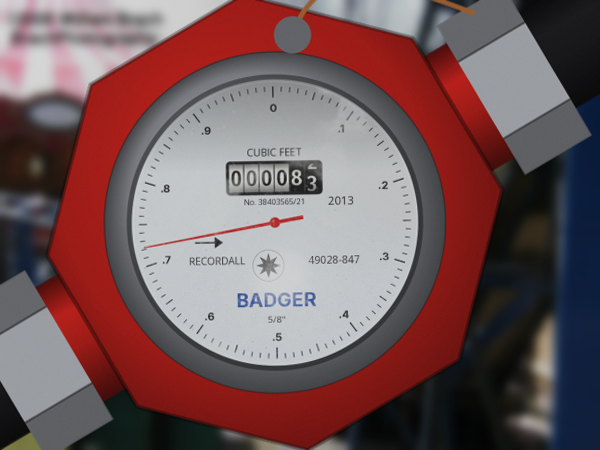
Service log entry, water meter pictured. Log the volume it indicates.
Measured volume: 82.72 ft³
